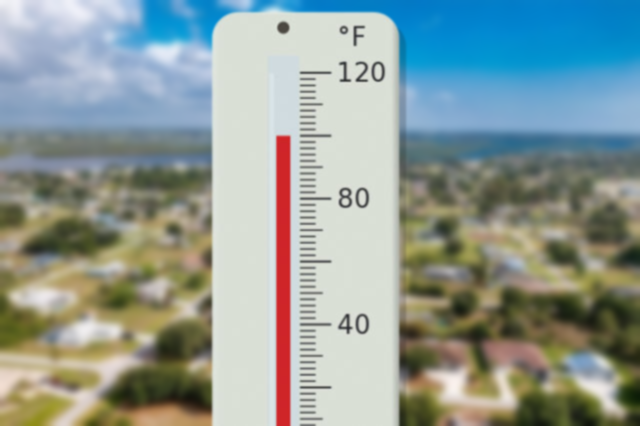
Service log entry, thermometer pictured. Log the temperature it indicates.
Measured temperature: 100 °F
